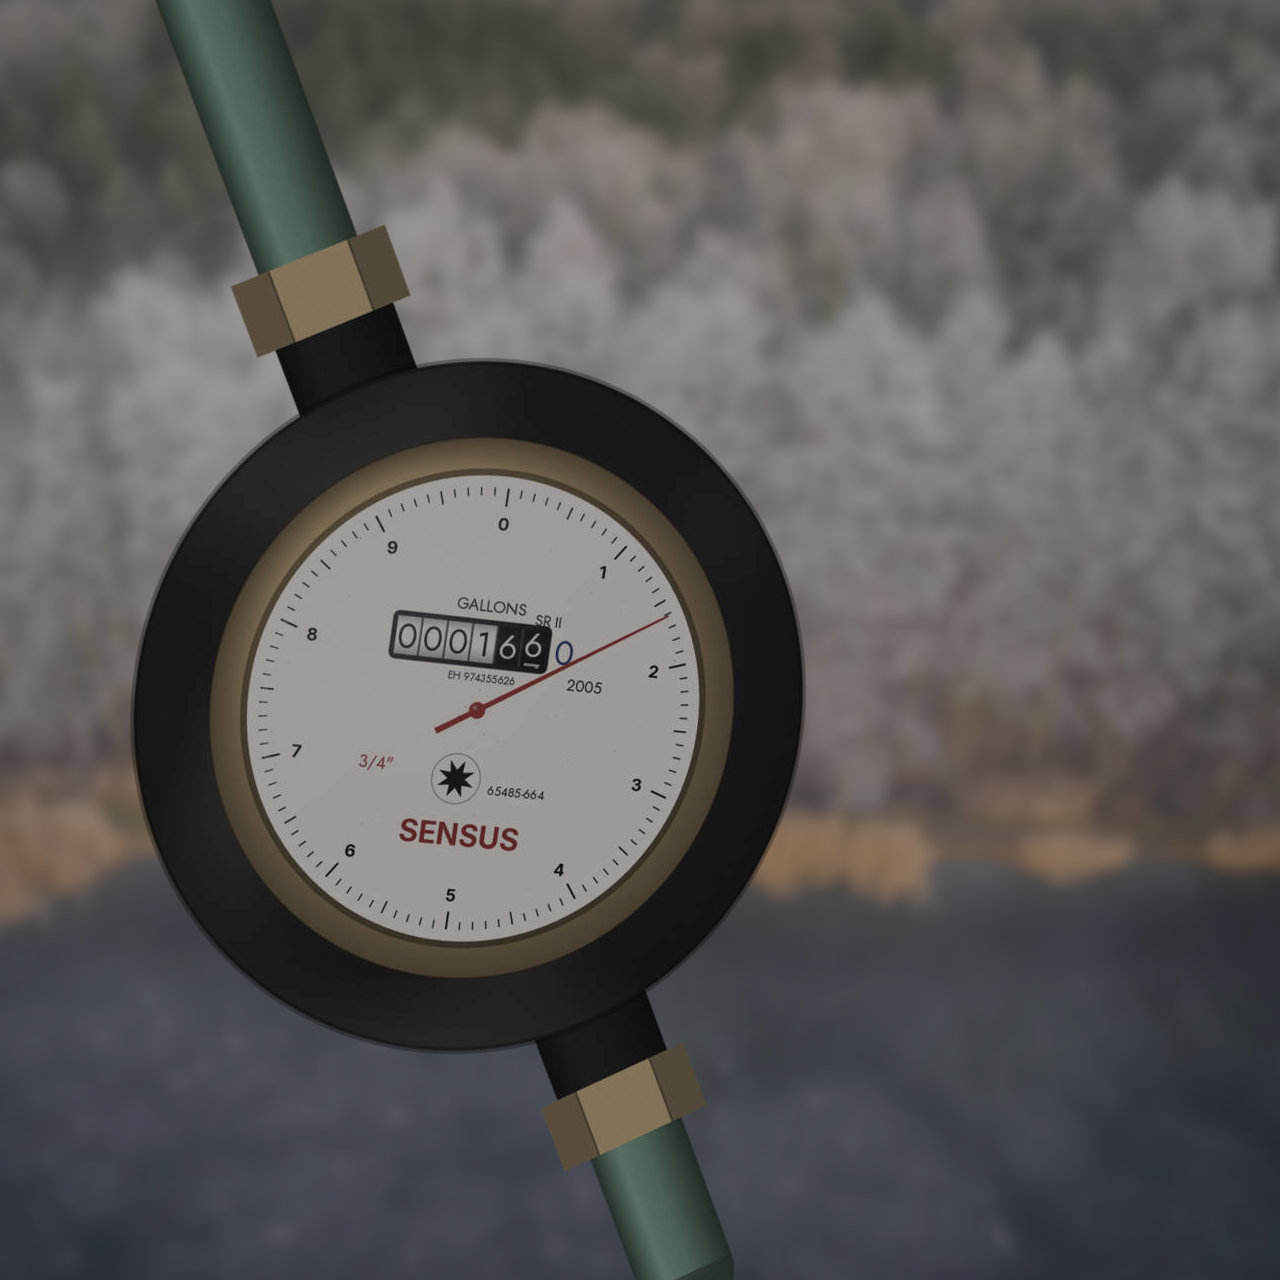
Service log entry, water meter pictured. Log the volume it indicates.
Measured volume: 1661.6 gal
